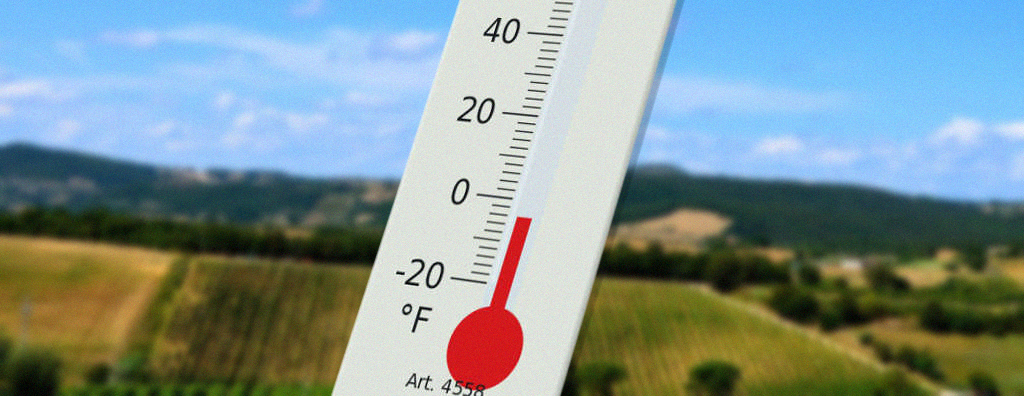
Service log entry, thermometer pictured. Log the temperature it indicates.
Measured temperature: -4 °F
